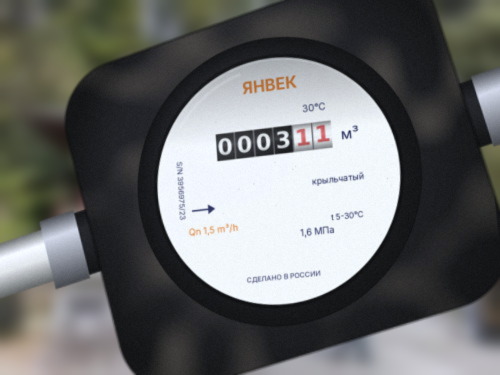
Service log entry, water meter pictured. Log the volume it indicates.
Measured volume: 3.11 m³
